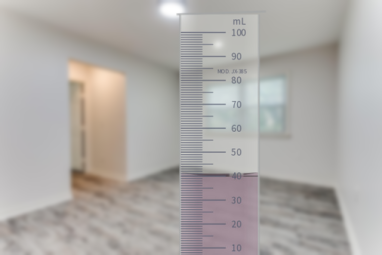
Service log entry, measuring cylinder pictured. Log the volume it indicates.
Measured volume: 40 mL
